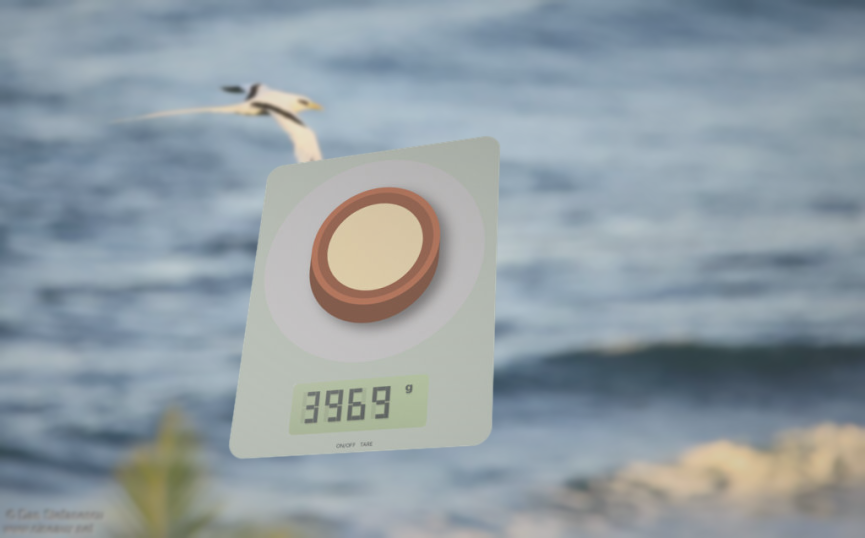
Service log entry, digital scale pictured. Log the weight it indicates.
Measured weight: 3969 g
